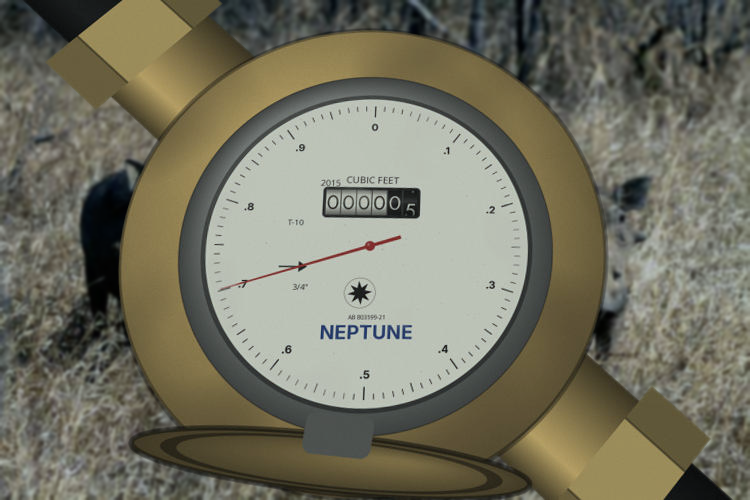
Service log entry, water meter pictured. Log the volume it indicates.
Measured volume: 4.70 ft³
